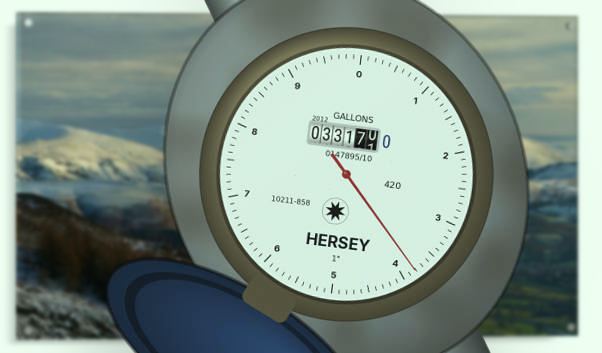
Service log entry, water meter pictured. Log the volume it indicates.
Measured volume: 331703.8 gal
